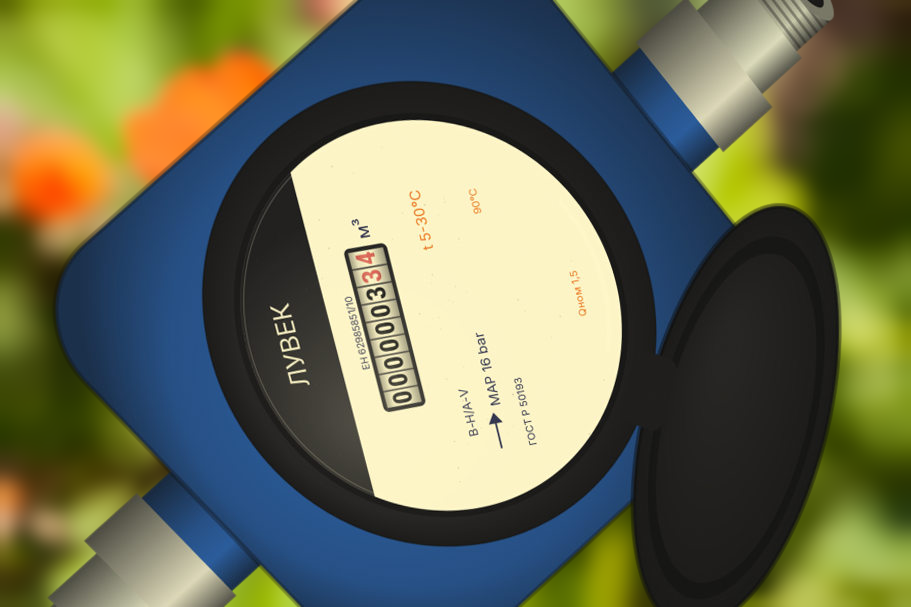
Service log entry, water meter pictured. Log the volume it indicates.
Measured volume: 3.34 m³
